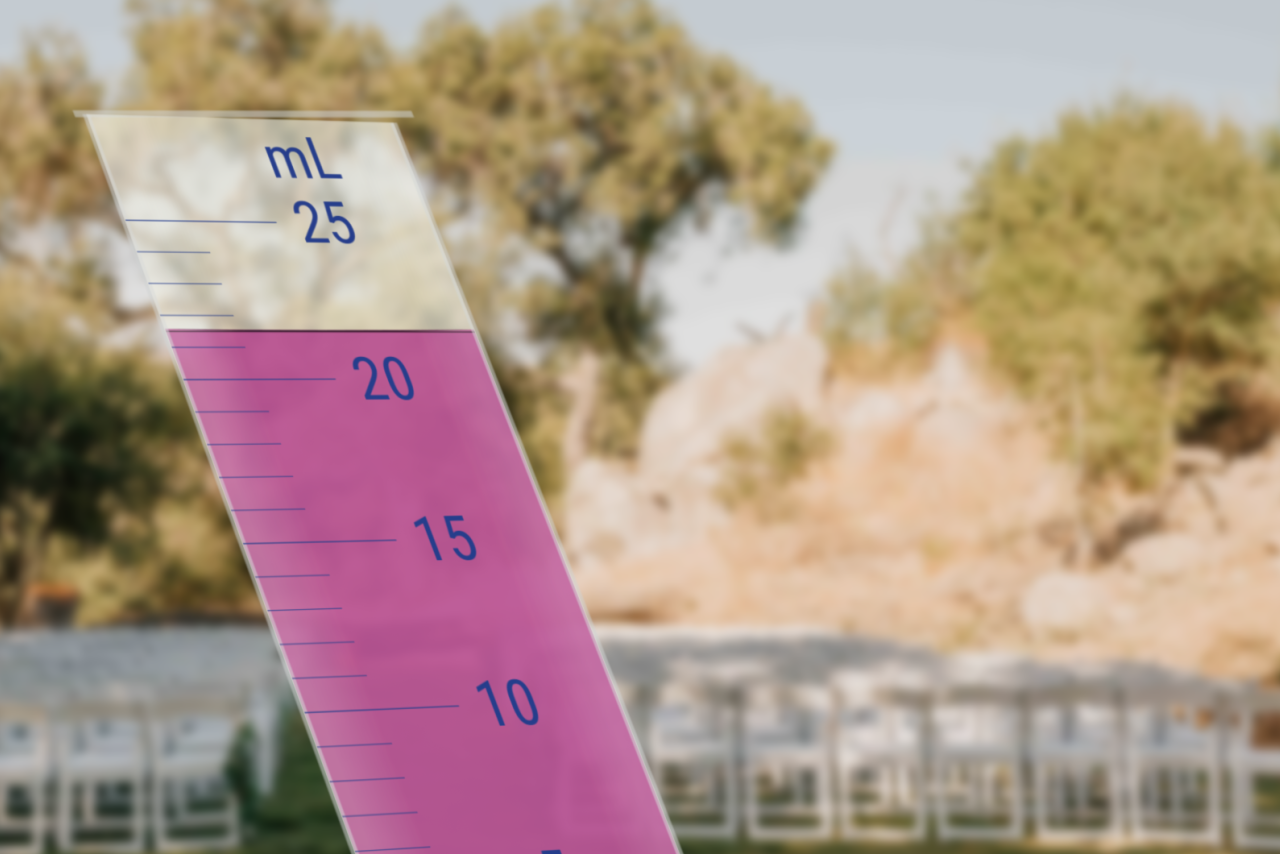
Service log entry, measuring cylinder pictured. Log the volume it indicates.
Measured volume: 21.5 mL
